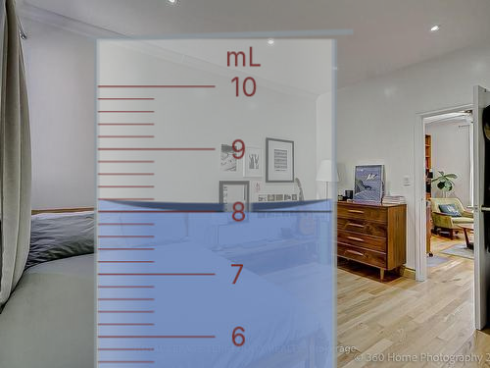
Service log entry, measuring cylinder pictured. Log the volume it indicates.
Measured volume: 8 mL
